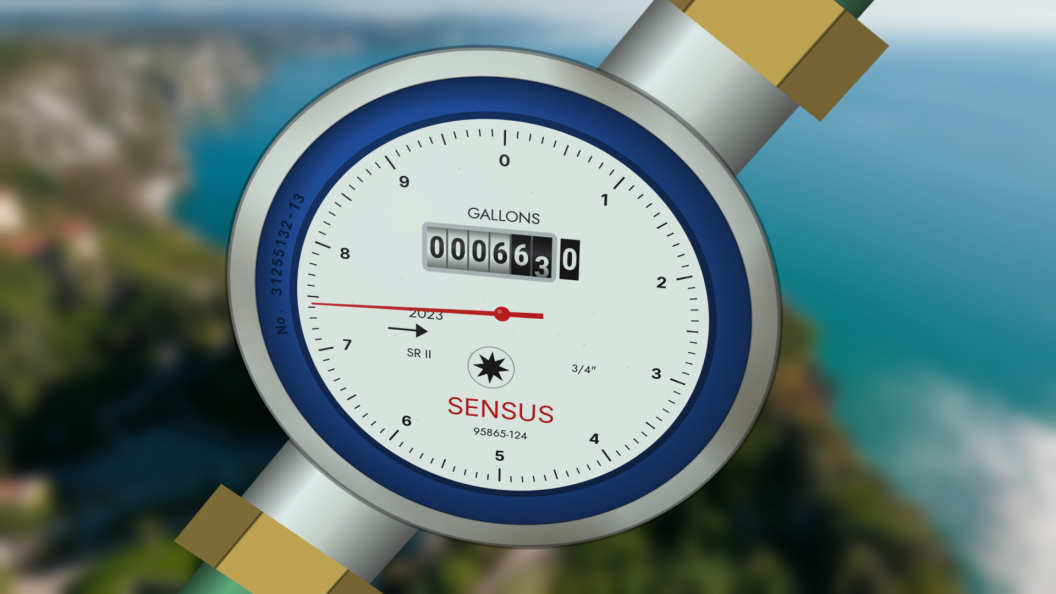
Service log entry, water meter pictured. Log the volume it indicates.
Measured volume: 6627.4 gal
